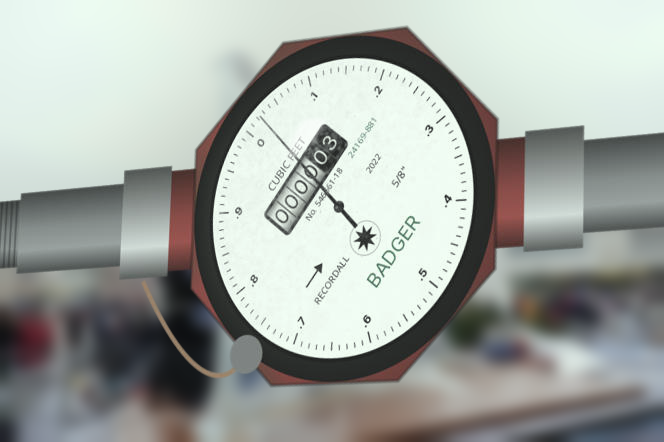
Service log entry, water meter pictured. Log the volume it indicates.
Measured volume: 3.02 ft³
